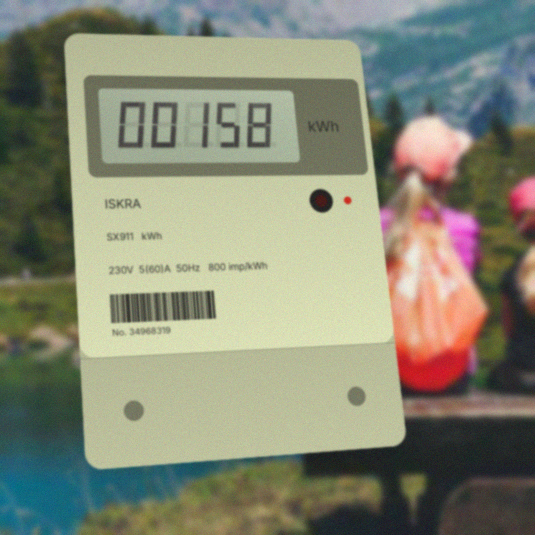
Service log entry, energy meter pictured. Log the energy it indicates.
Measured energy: 158 kWh
